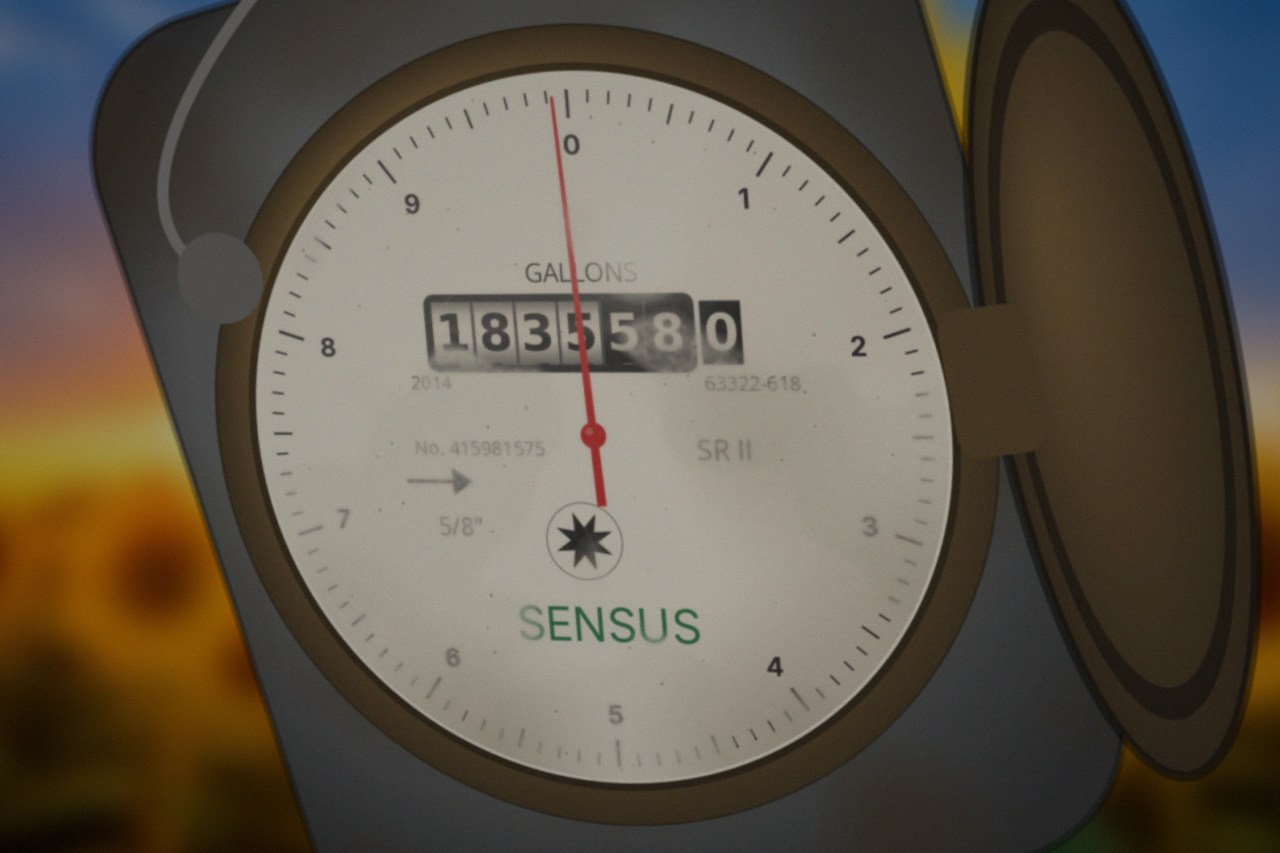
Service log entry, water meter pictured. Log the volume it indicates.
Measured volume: 1835579.9 gal
